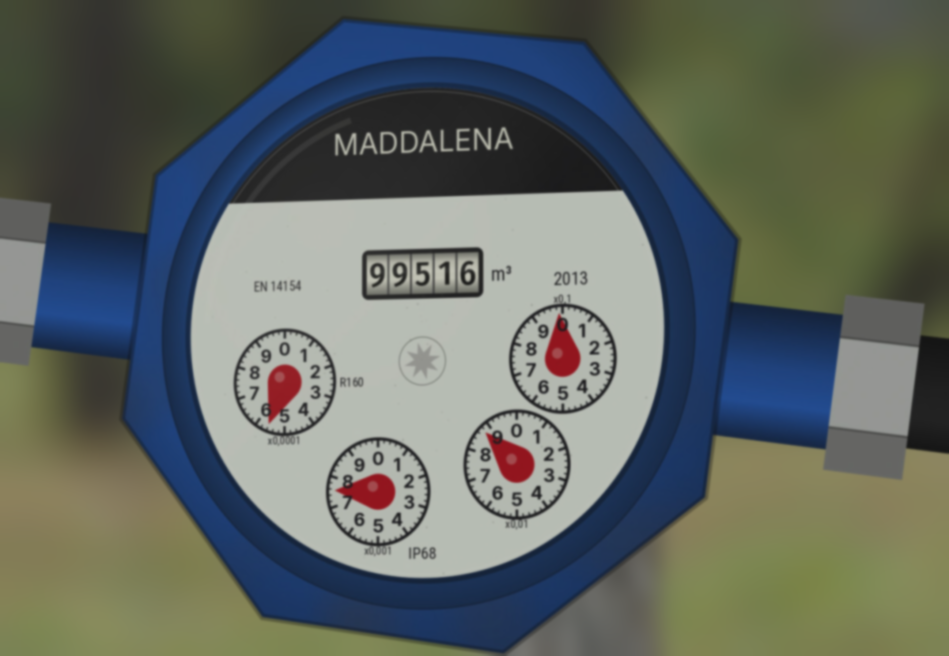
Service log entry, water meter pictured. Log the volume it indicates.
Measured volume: 99515.9875 m³
